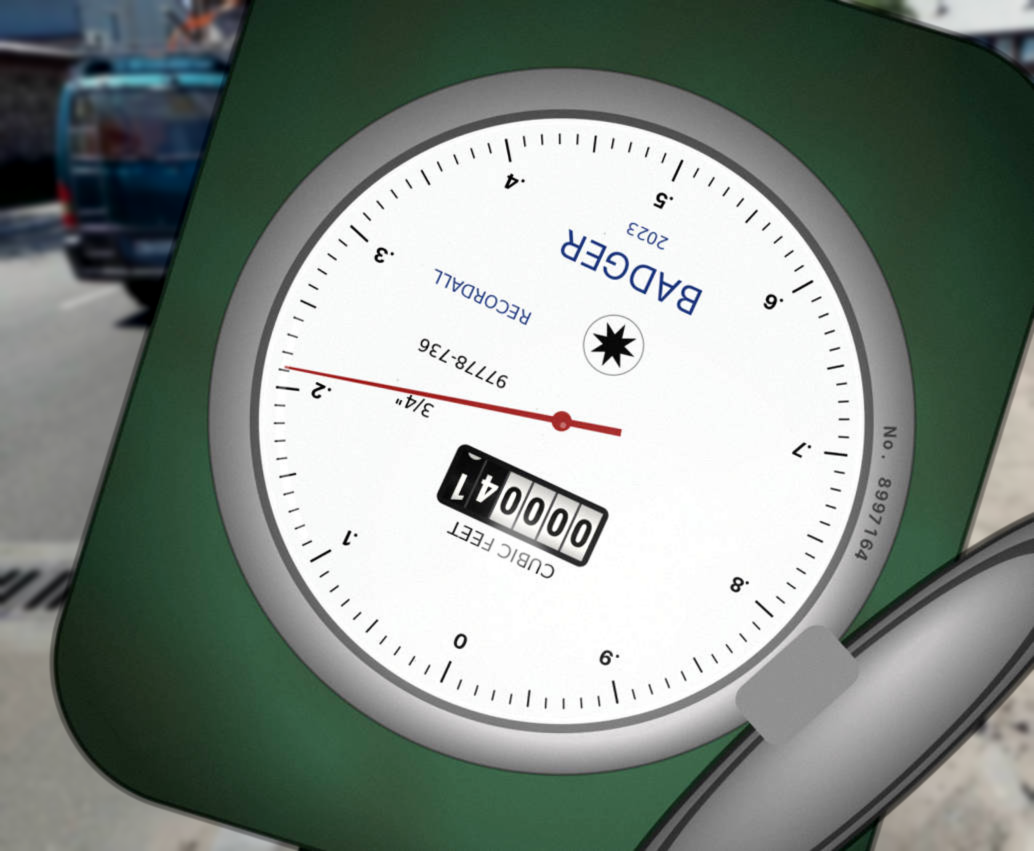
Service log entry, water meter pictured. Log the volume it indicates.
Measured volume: 41.21 ft³
